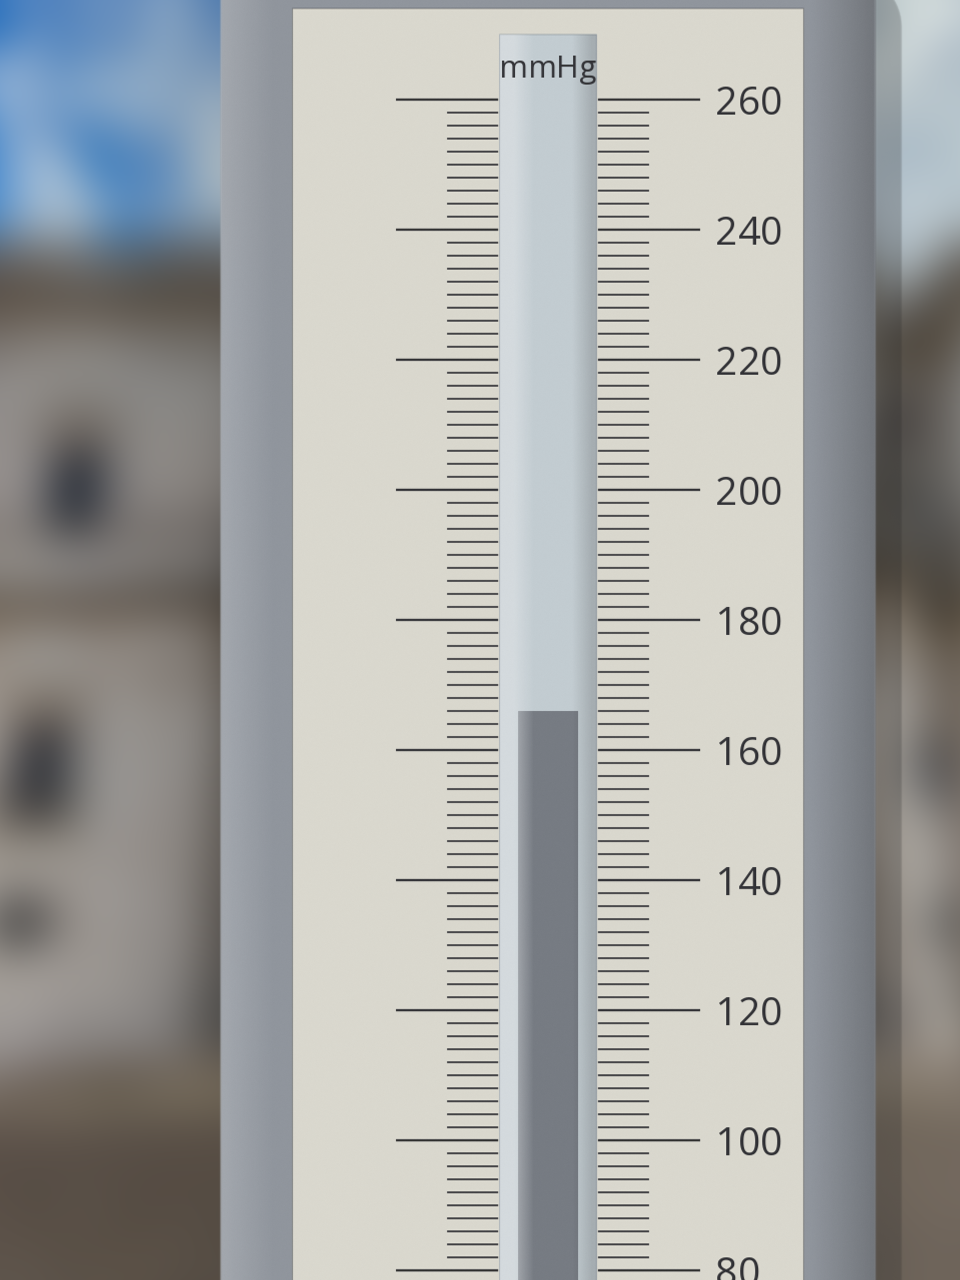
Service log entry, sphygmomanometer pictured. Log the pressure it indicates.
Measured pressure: 166 mmHg
